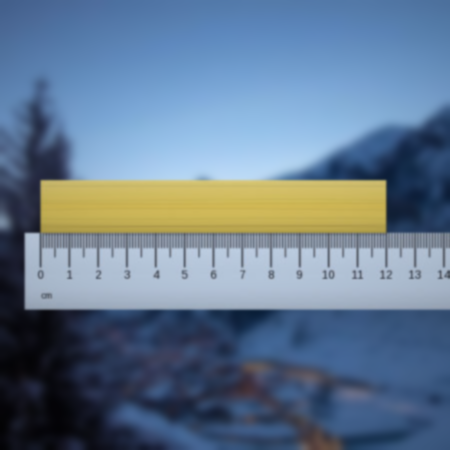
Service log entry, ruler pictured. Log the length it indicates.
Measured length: 12 cm
